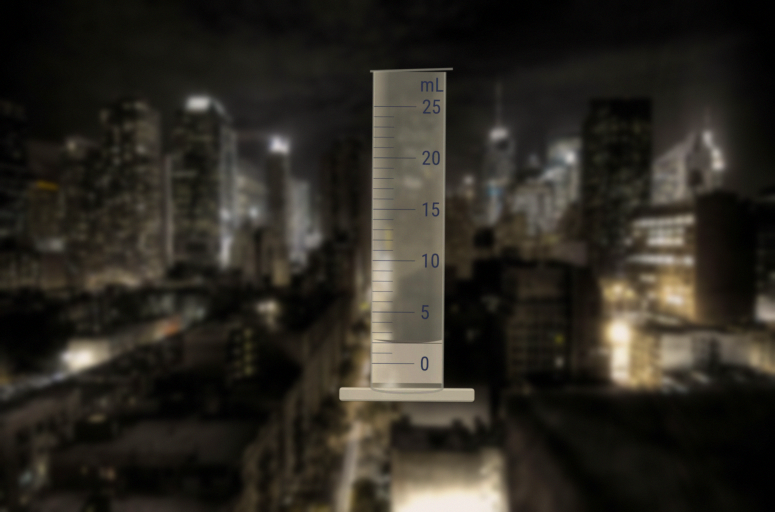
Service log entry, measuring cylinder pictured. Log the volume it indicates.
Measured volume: 2 mL
